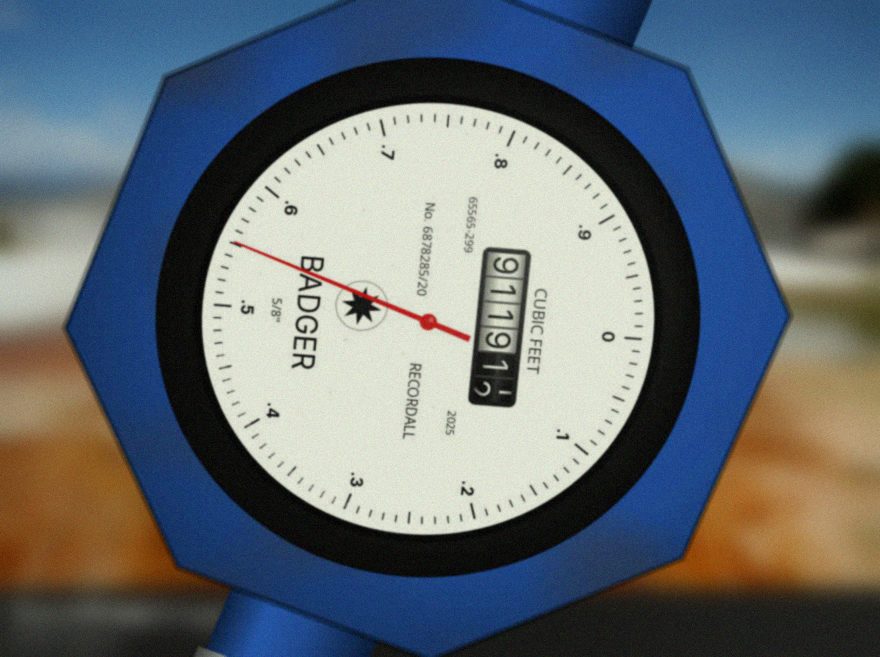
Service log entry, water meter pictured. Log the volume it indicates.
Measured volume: 911911.55 ft³
